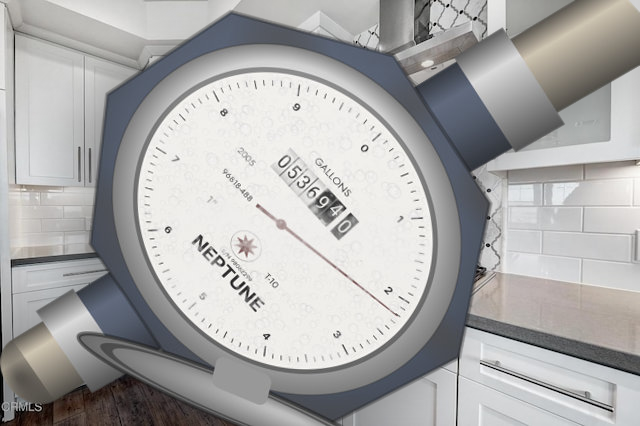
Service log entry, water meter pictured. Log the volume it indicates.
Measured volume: 536942.2 gal
